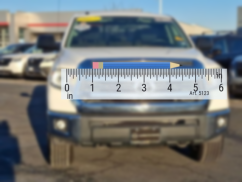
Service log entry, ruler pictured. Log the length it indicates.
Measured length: 3.5 in
